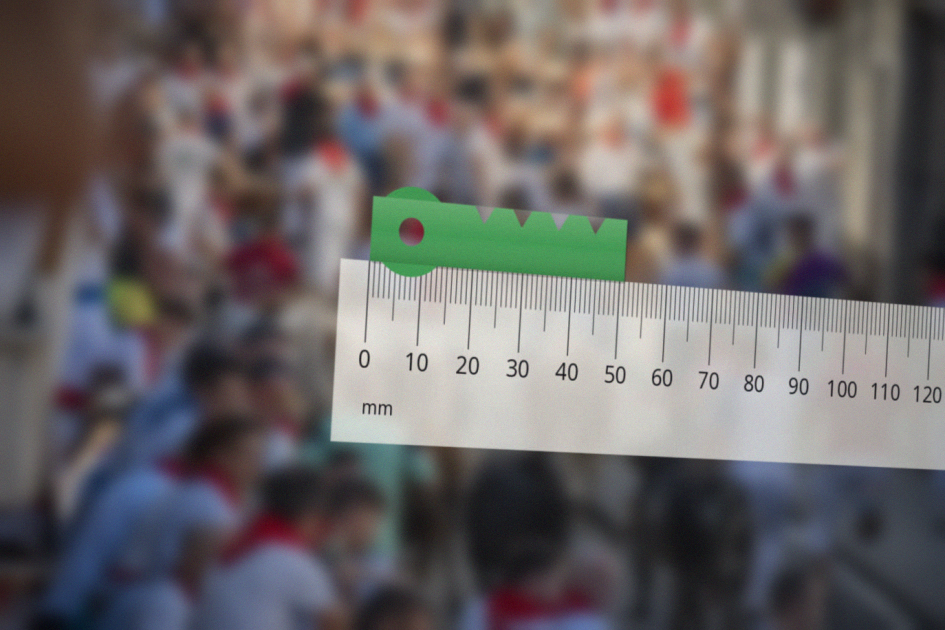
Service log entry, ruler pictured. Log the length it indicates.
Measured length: 51 mm
